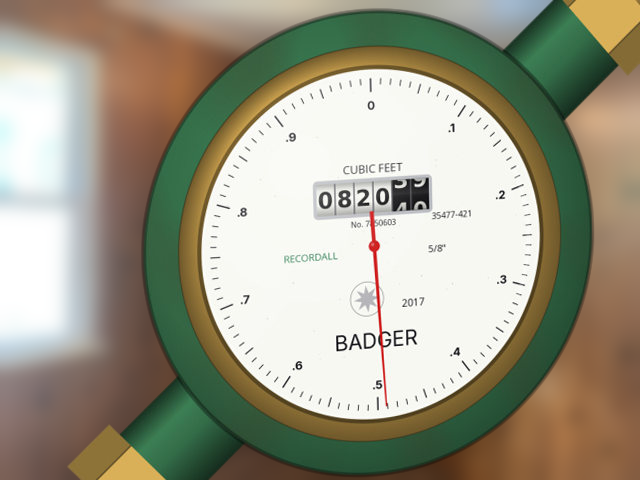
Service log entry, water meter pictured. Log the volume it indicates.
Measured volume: 82039.49 ft³
